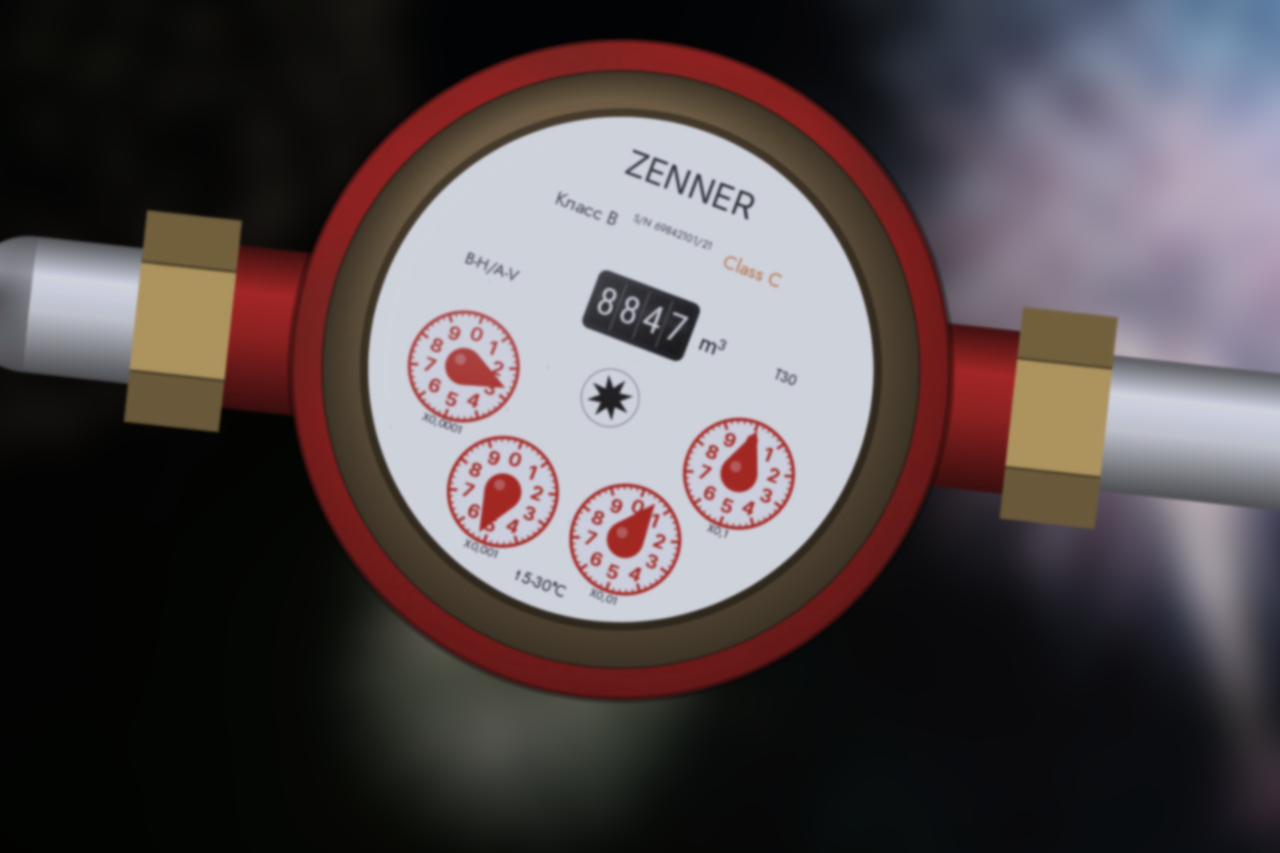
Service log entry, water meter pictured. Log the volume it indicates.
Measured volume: 8847.0052 m³
